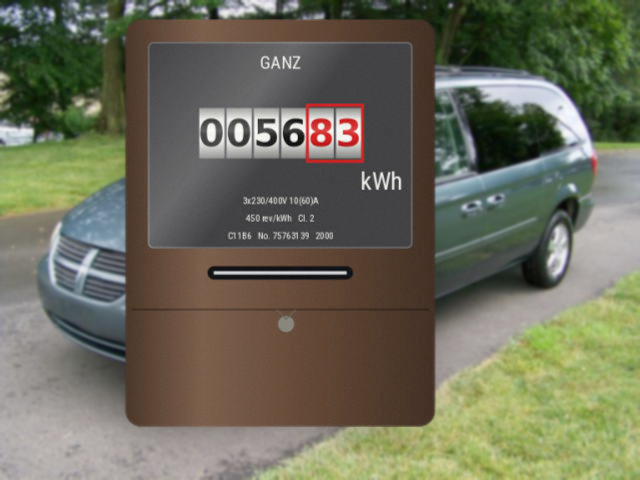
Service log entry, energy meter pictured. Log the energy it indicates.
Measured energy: 56.83 kWh
